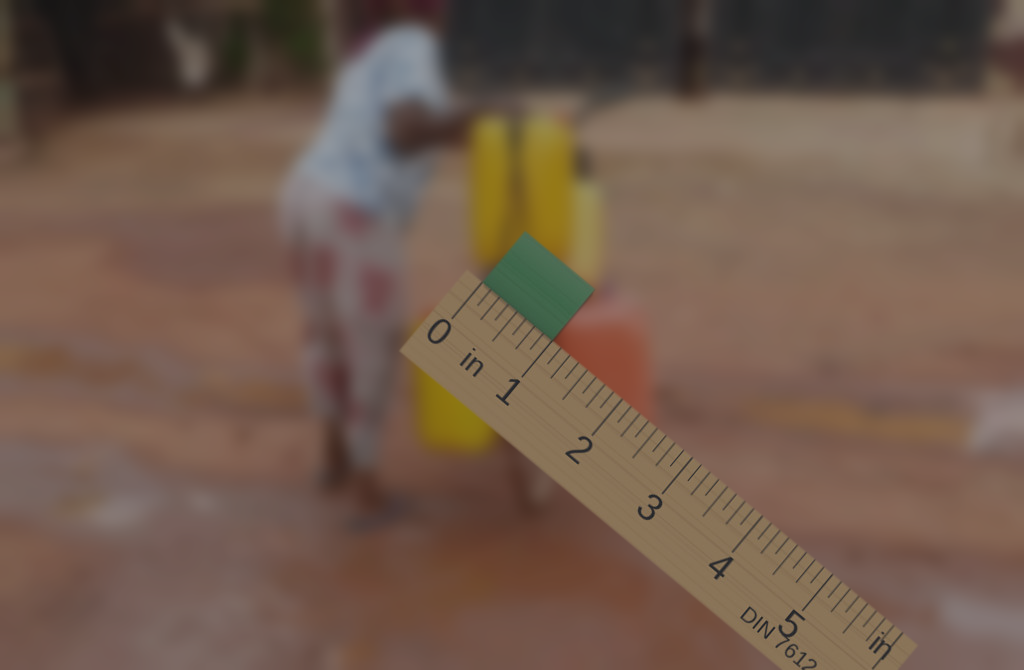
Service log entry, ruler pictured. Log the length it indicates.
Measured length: 1 in
